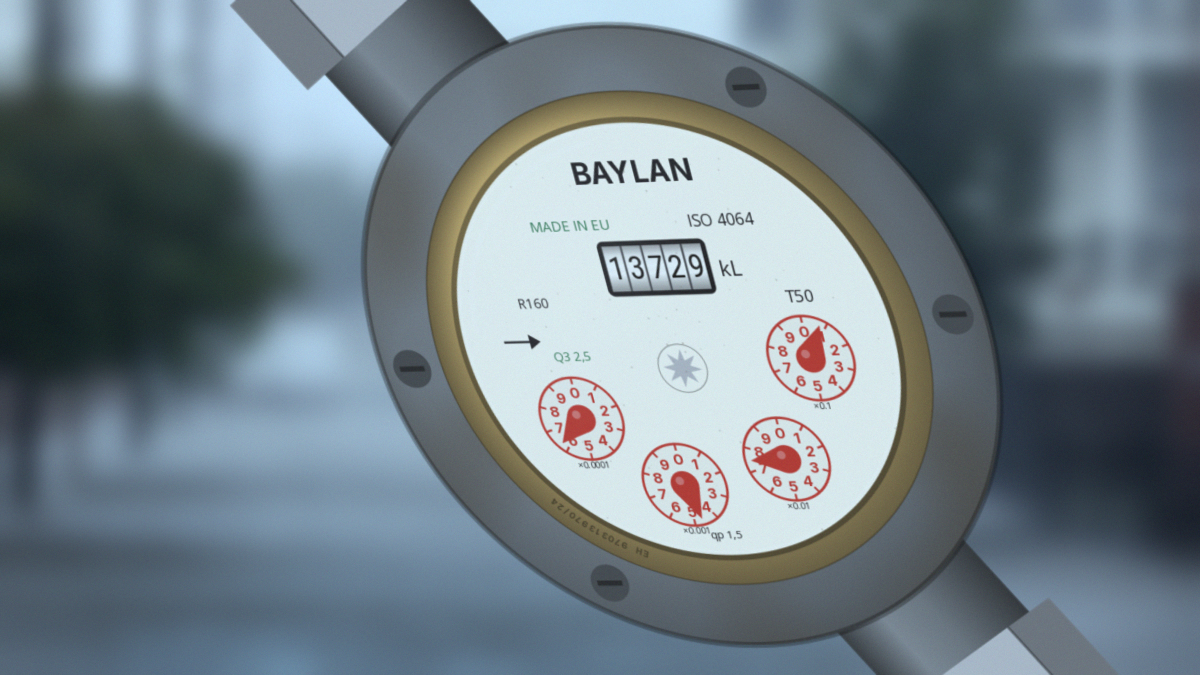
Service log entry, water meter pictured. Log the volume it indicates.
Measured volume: 13729.0746 kL
